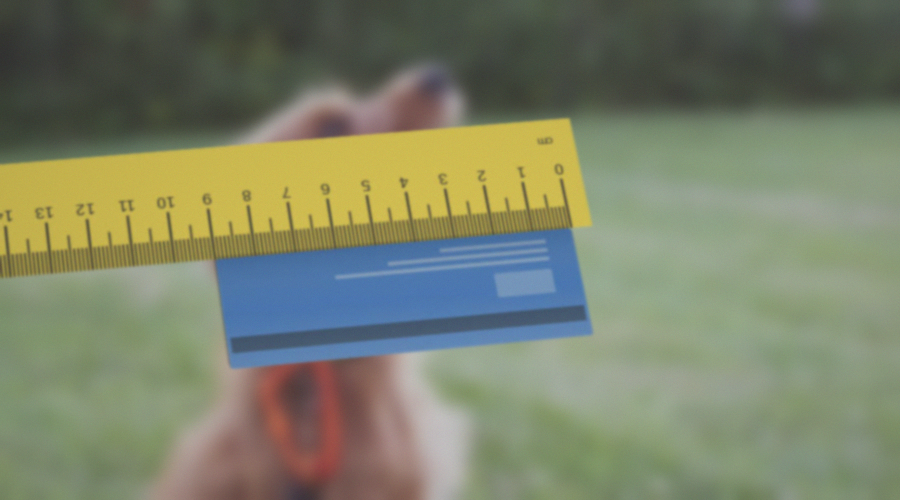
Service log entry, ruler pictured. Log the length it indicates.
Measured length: 9 cm
